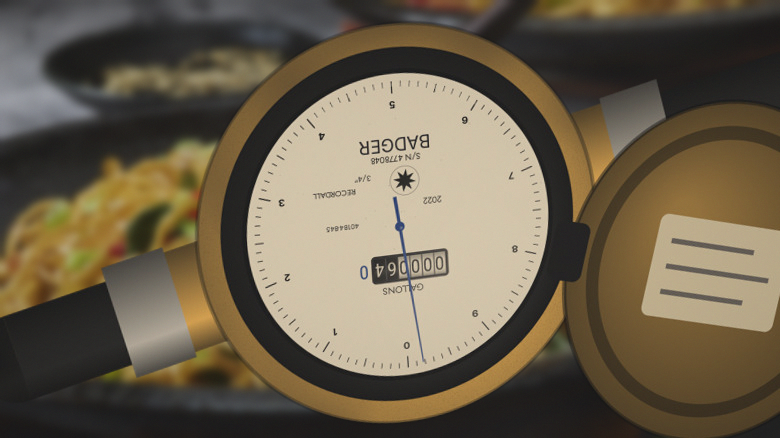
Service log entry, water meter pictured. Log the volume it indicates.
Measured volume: 639.8 gal
